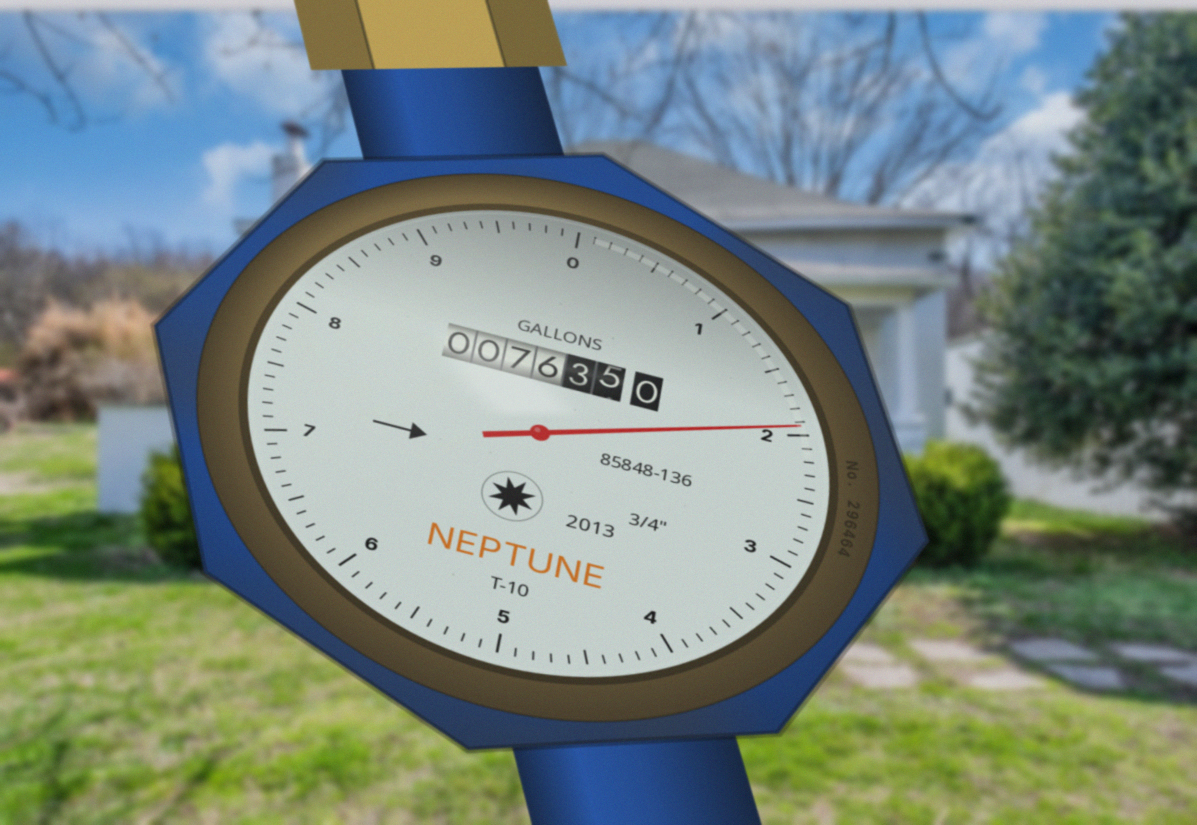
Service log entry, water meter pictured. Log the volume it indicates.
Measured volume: 76351.9 gal
